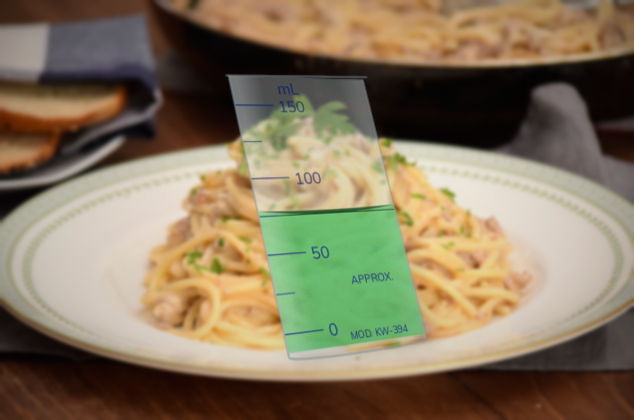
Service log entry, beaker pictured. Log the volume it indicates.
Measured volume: 75 mL
